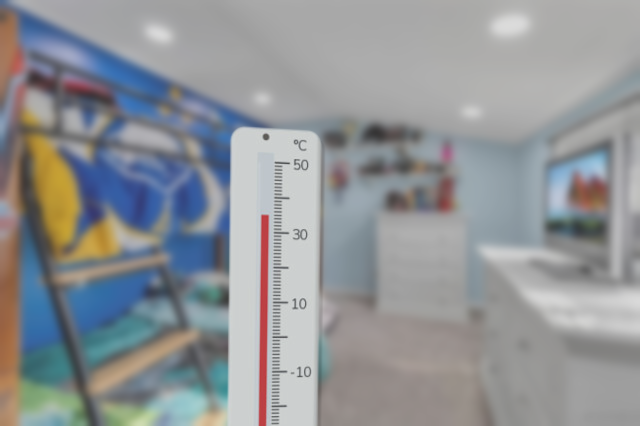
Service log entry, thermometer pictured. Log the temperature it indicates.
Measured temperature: 35 °C
